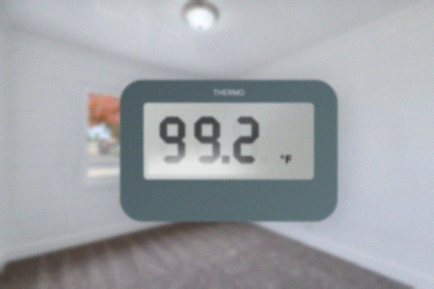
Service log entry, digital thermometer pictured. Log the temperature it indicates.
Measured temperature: 99.2 °F
